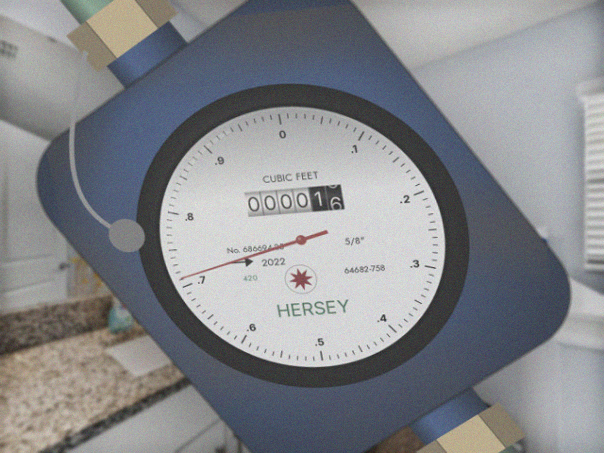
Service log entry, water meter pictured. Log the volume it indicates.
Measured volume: 15.71 ft³
